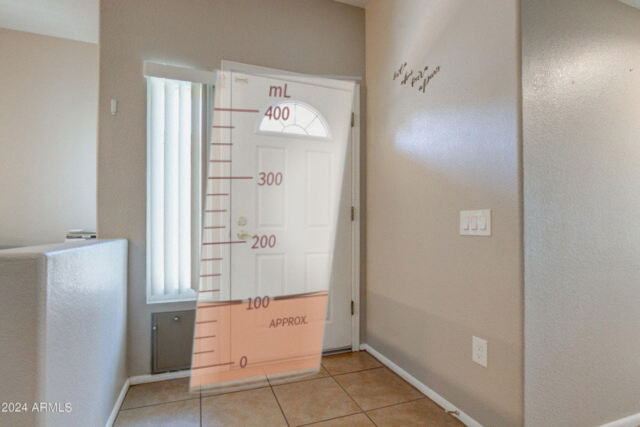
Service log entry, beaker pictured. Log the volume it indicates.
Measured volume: 100 mL
